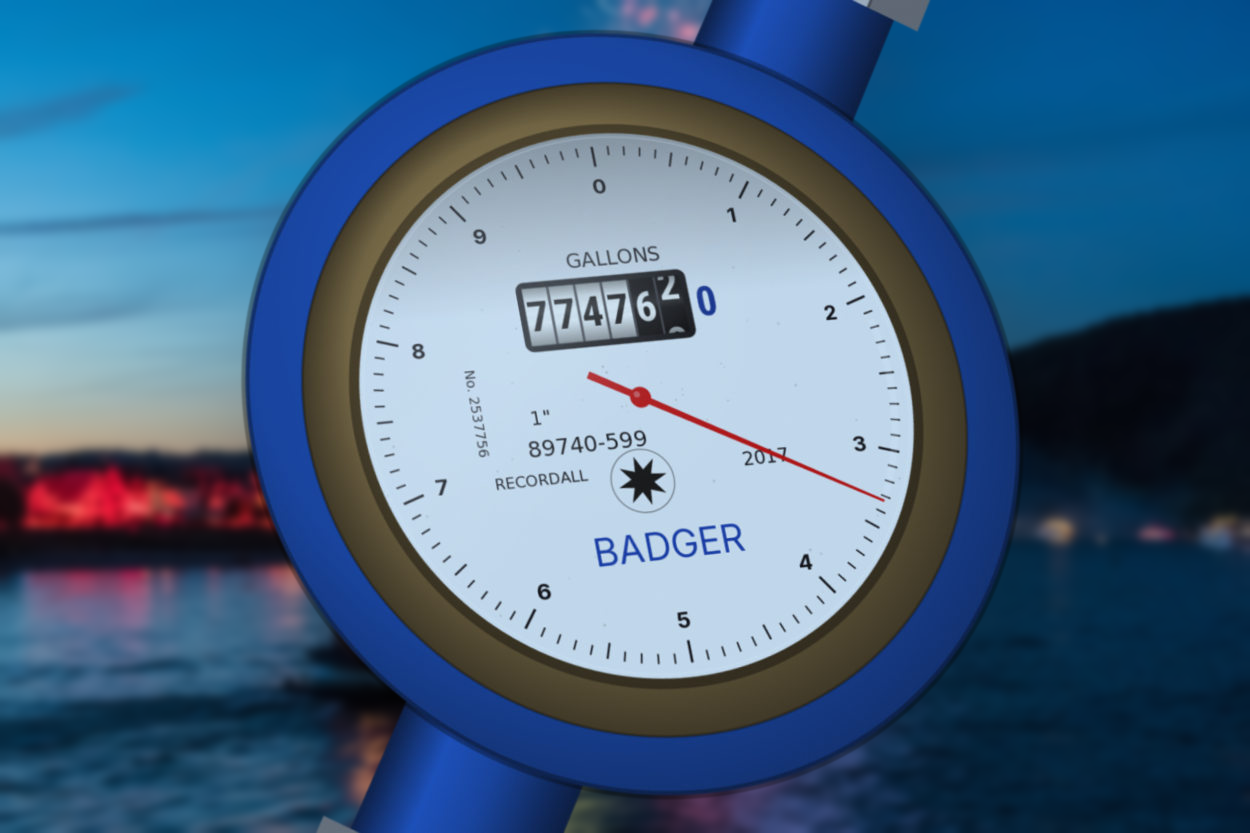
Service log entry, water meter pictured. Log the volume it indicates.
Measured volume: 7747623.3 gal
